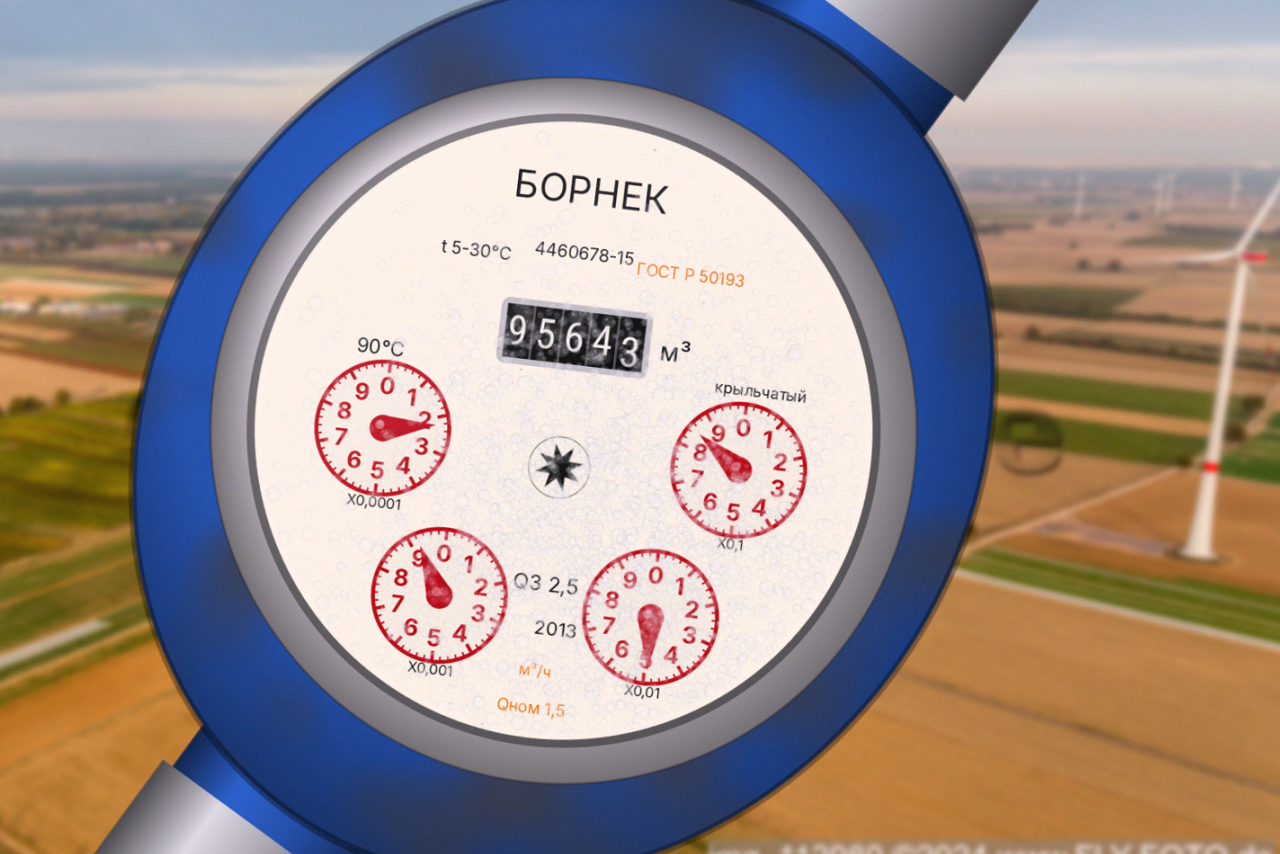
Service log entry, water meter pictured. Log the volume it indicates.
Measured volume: 95642.8492 m³
